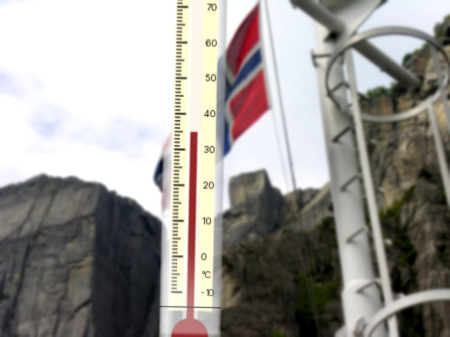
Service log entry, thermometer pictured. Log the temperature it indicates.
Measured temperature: 35 °C
